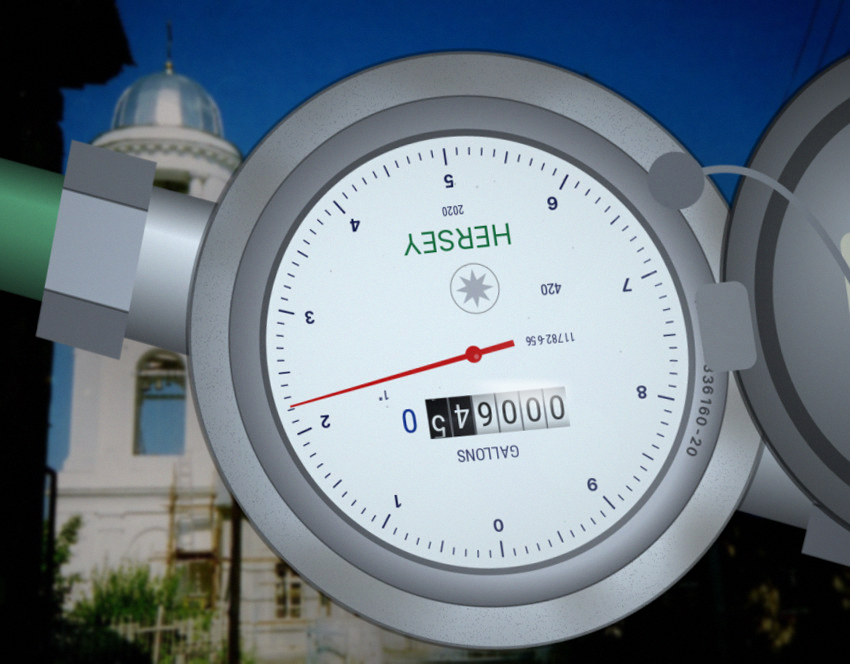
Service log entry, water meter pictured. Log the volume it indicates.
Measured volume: 6452.2 gal
